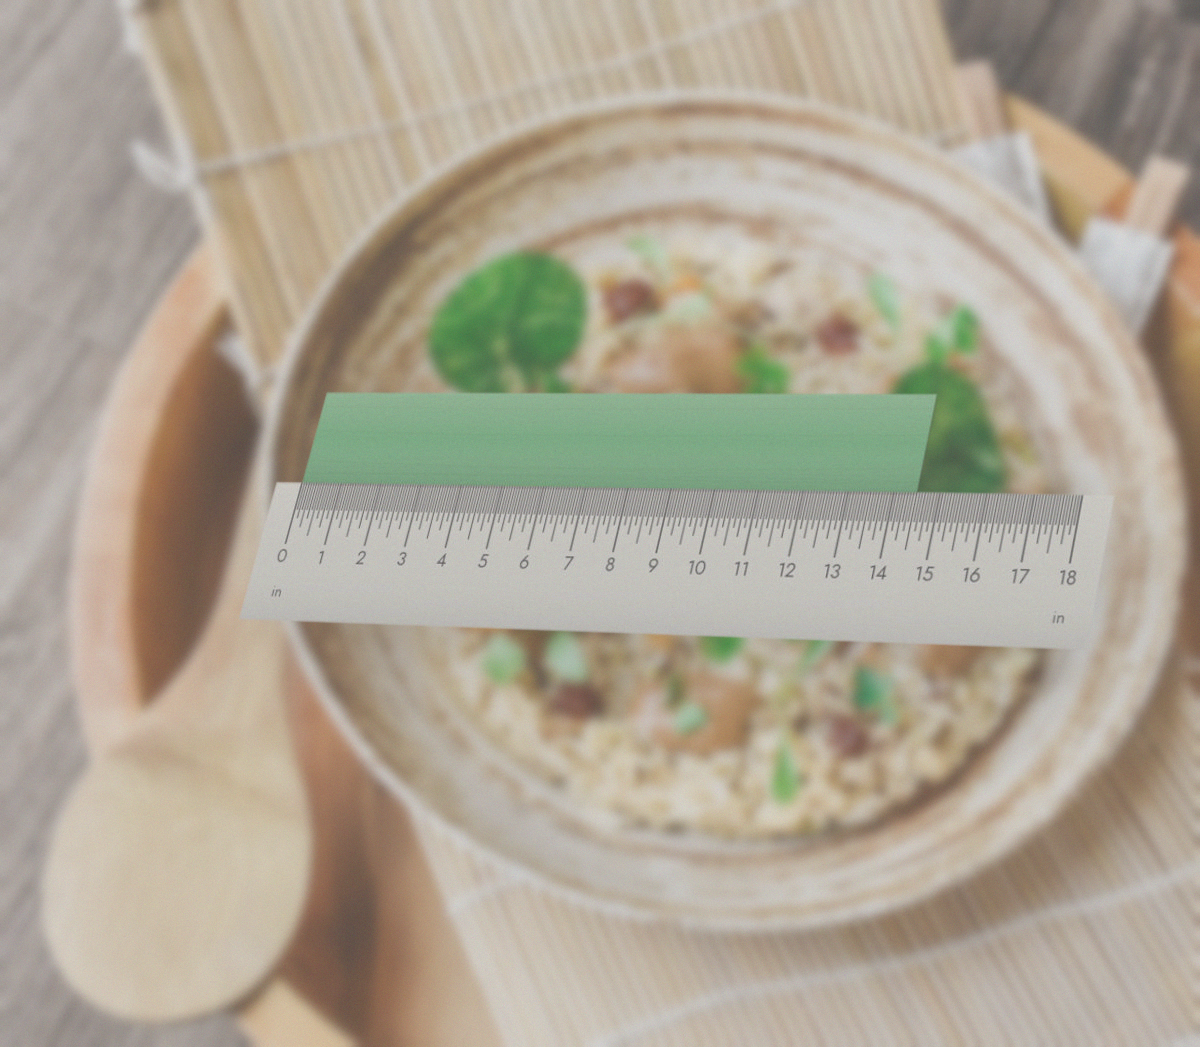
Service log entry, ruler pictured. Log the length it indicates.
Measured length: 14.5 in
